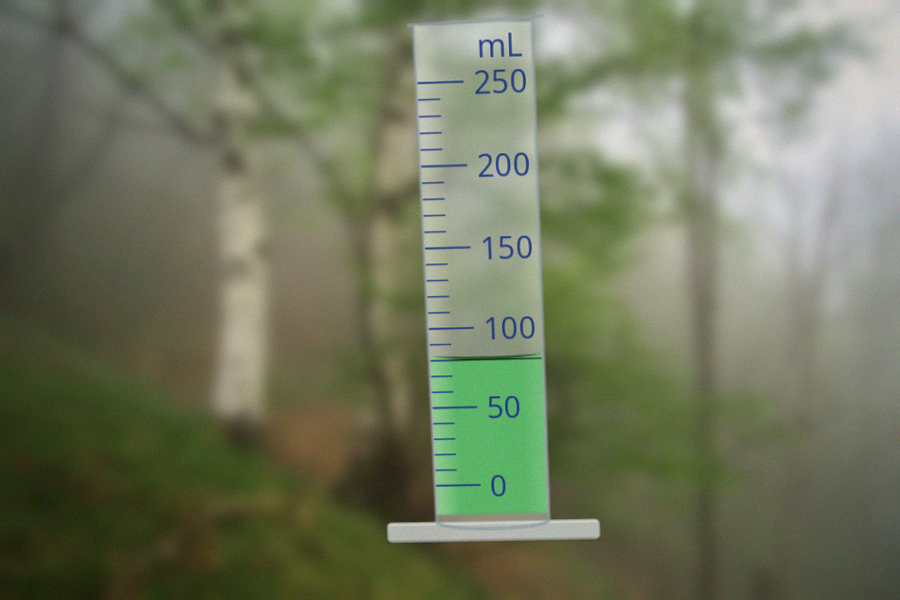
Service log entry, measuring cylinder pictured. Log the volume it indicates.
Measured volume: 80 mL
